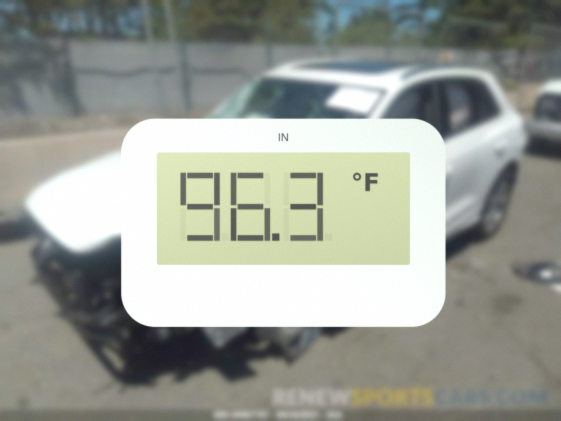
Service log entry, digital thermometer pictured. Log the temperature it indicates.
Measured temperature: 96.3 °F
